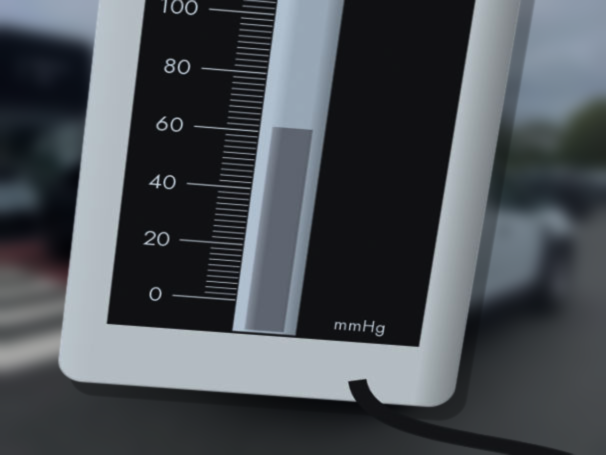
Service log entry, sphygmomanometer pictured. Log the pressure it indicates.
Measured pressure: 62 mmHg
